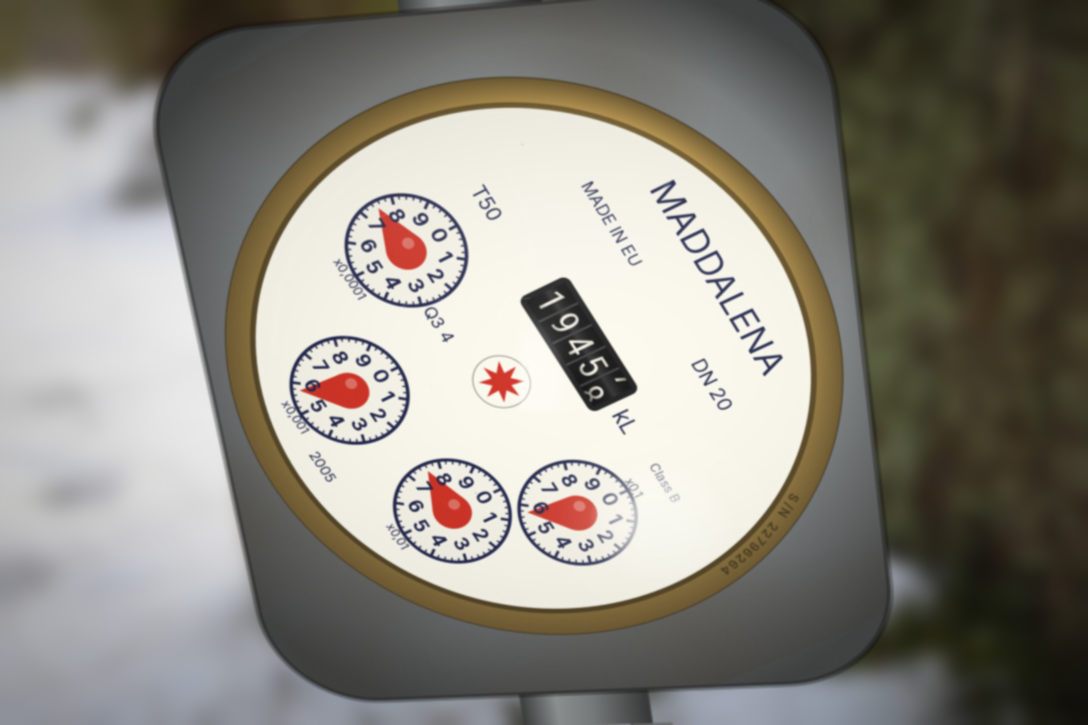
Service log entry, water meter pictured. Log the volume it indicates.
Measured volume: 19457.5757 kL
